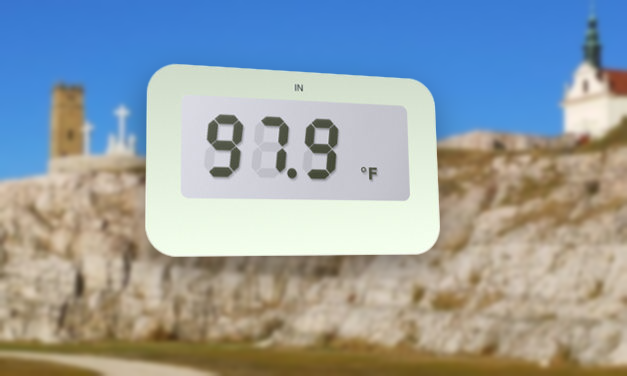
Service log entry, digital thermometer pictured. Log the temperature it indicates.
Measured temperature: 97.9 °F
